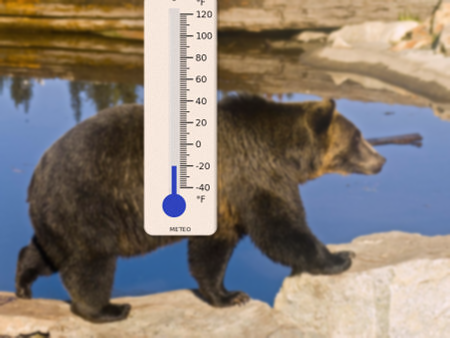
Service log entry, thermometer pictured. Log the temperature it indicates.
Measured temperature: -20 °F
